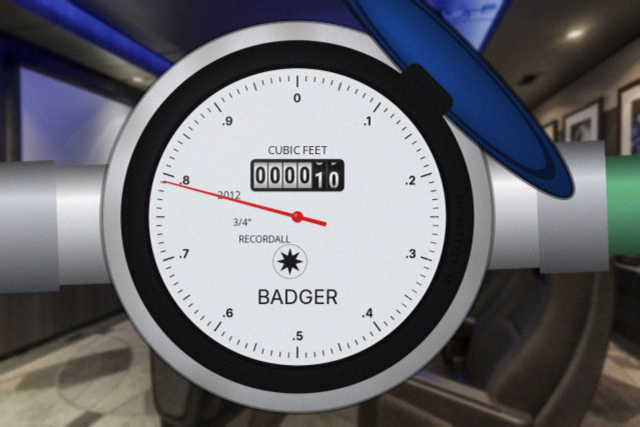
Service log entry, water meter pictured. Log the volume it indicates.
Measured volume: 9.79 ft³
